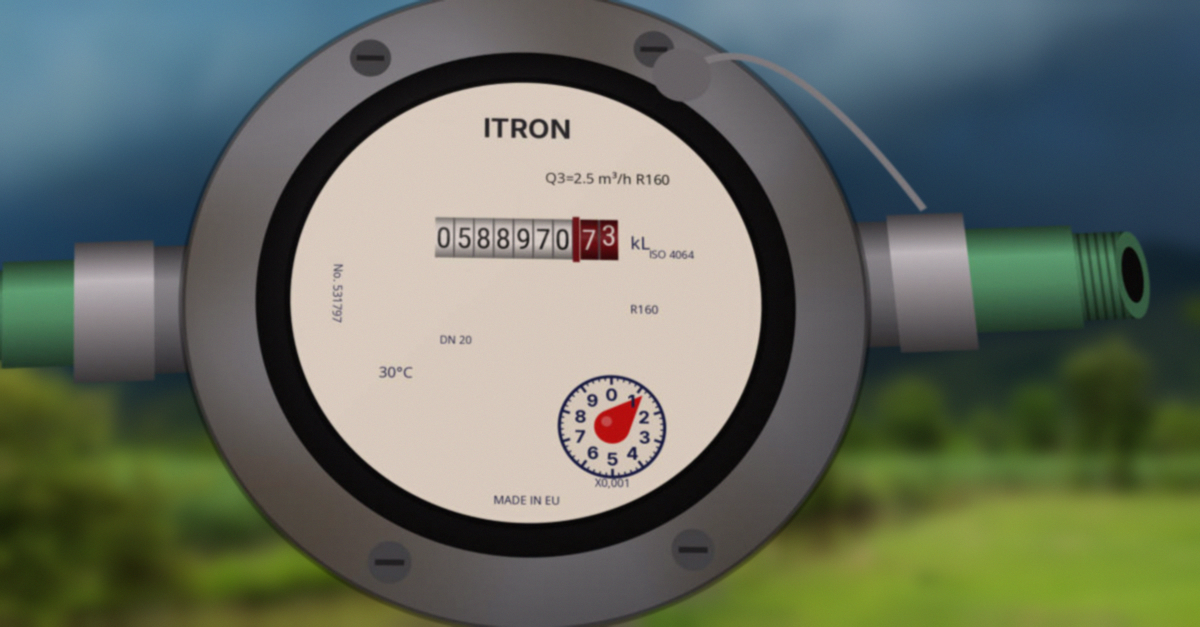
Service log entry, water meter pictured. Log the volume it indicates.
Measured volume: 588970.731 kL
